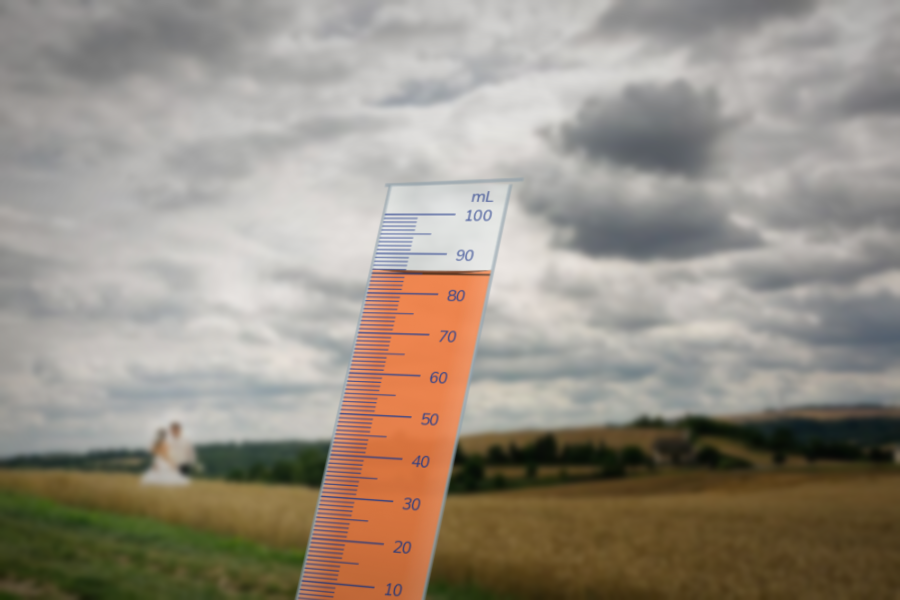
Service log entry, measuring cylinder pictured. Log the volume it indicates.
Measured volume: 85 mL
